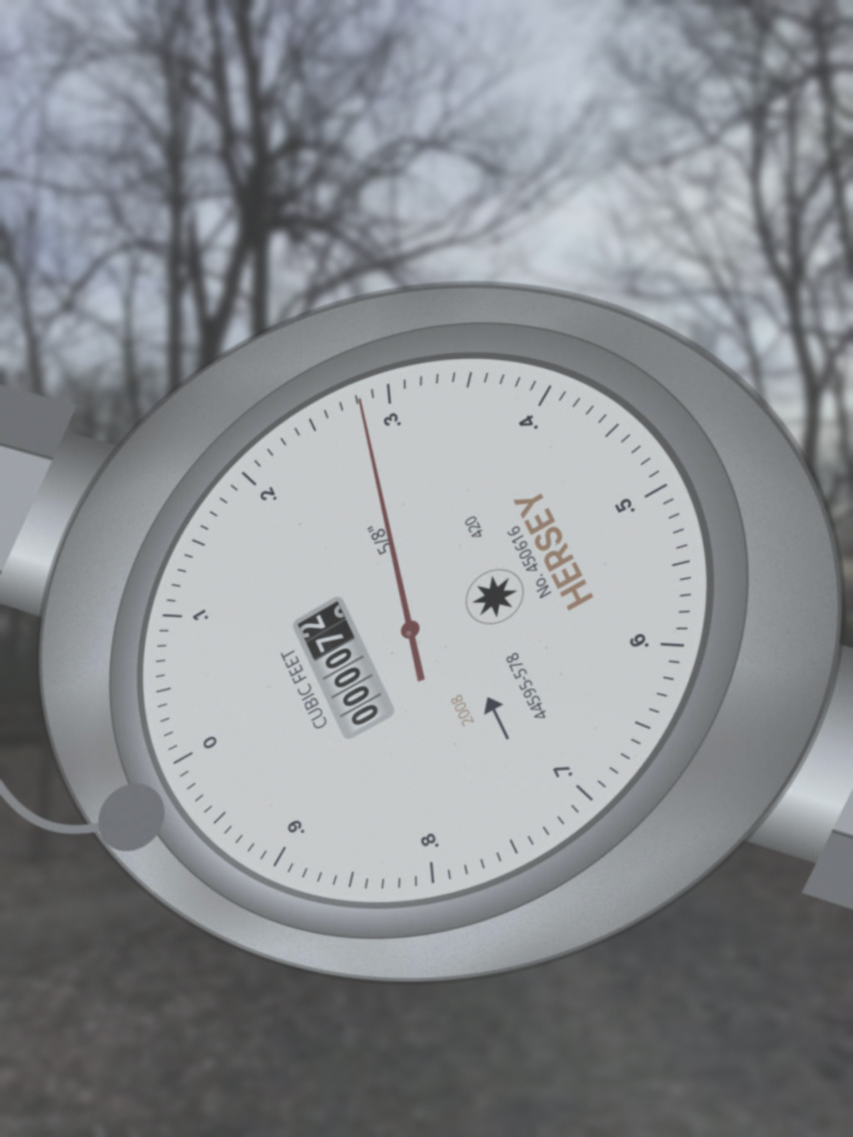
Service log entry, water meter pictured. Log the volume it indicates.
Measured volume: 72.28 ft³
